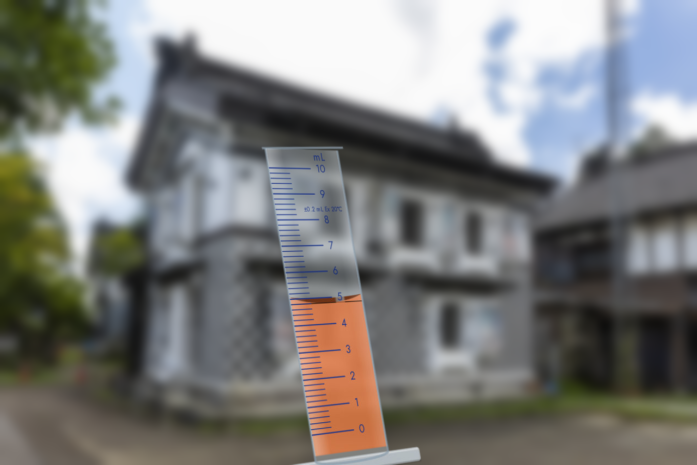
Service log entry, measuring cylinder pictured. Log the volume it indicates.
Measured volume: 4.8 mL
